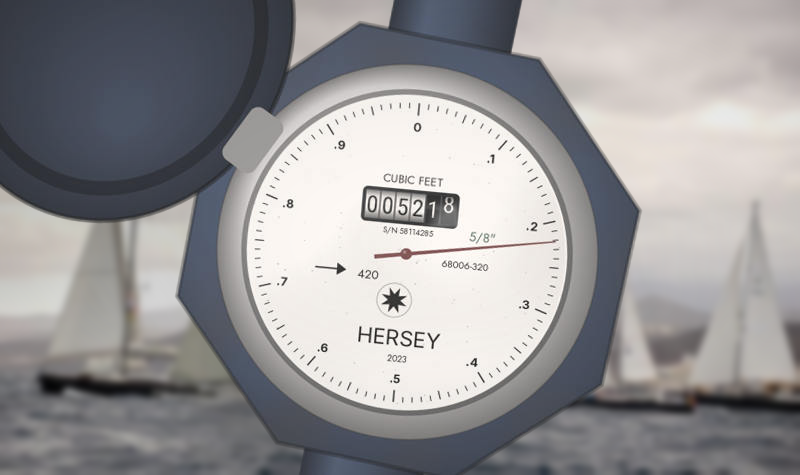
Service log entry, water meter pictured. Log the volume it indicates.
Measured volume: 5218.22 ft³
